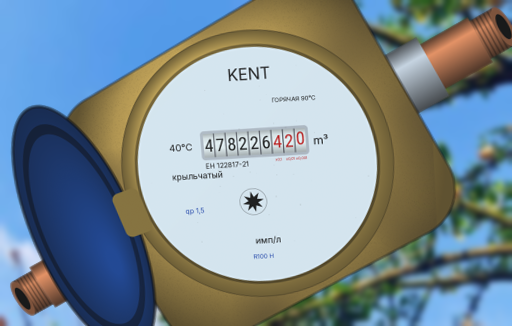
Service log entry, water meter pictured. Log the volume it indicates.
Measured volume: 478226.420 m³
